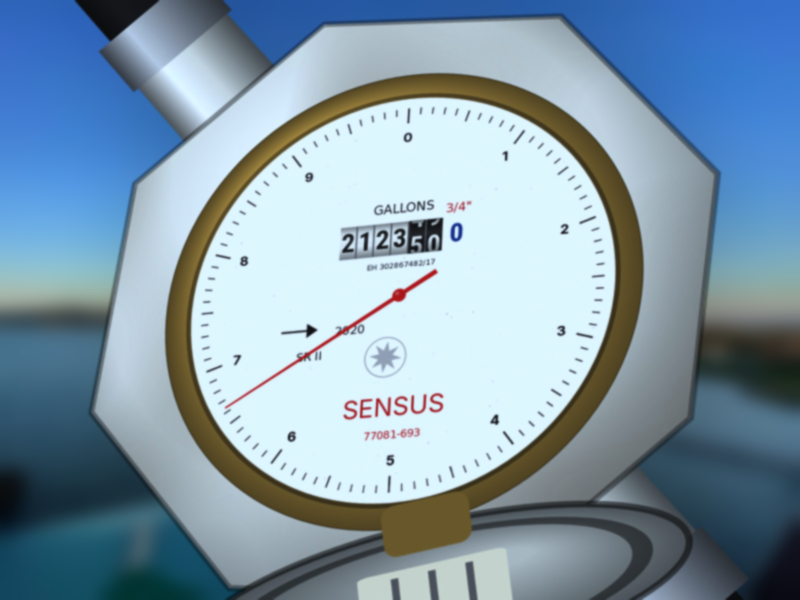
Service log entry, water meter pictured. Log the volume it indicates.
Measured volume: 2123496.6 gal
